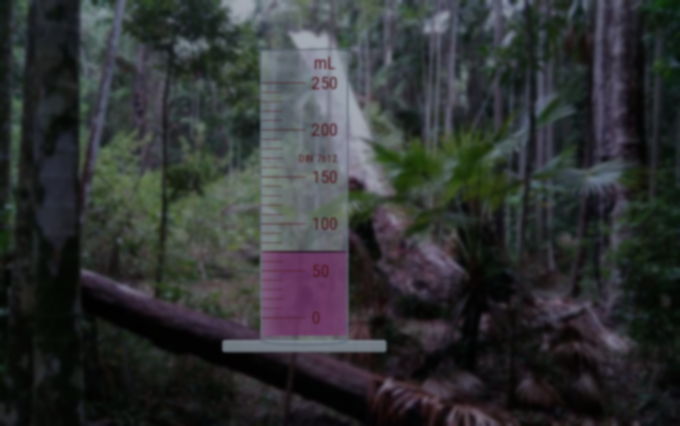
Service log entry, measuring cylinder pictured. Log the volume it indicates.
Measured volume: 70 mL
